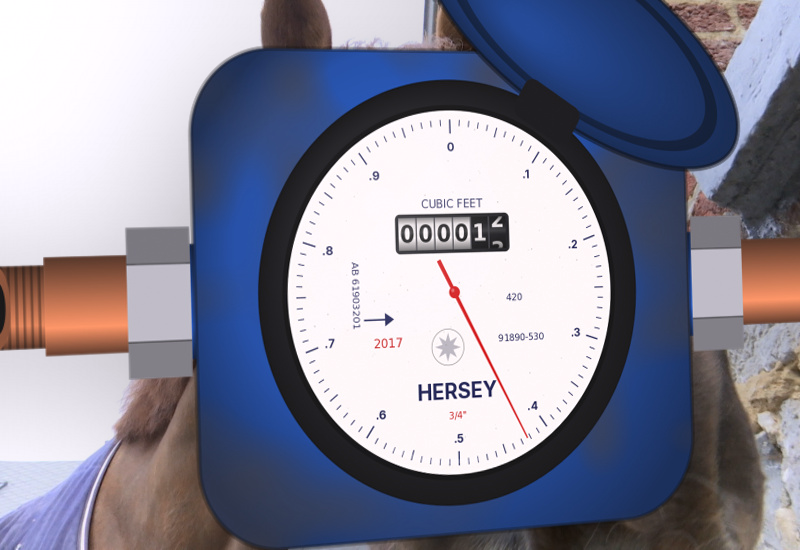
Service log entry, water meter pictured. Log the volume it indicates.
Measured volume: 12.42 ft³
